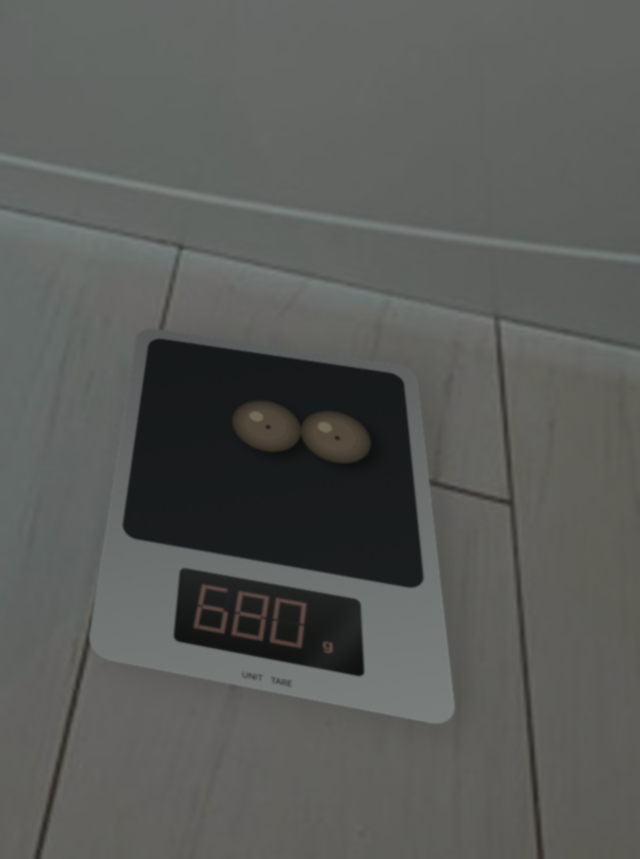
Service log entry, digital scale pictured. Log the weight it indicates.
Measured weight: 680 g
